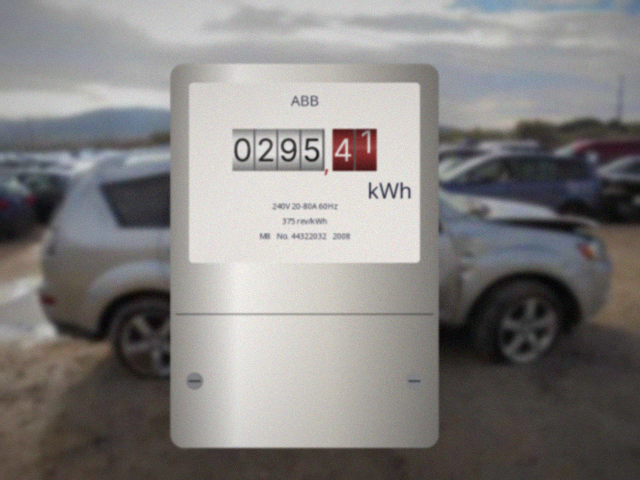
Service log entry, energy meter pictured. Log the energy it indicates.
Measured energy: 295.41 kWh
